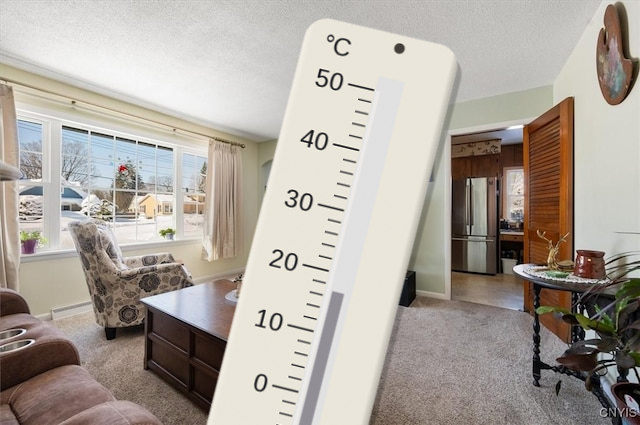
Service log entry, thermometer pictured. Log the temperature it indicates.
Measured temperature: 17 °C
